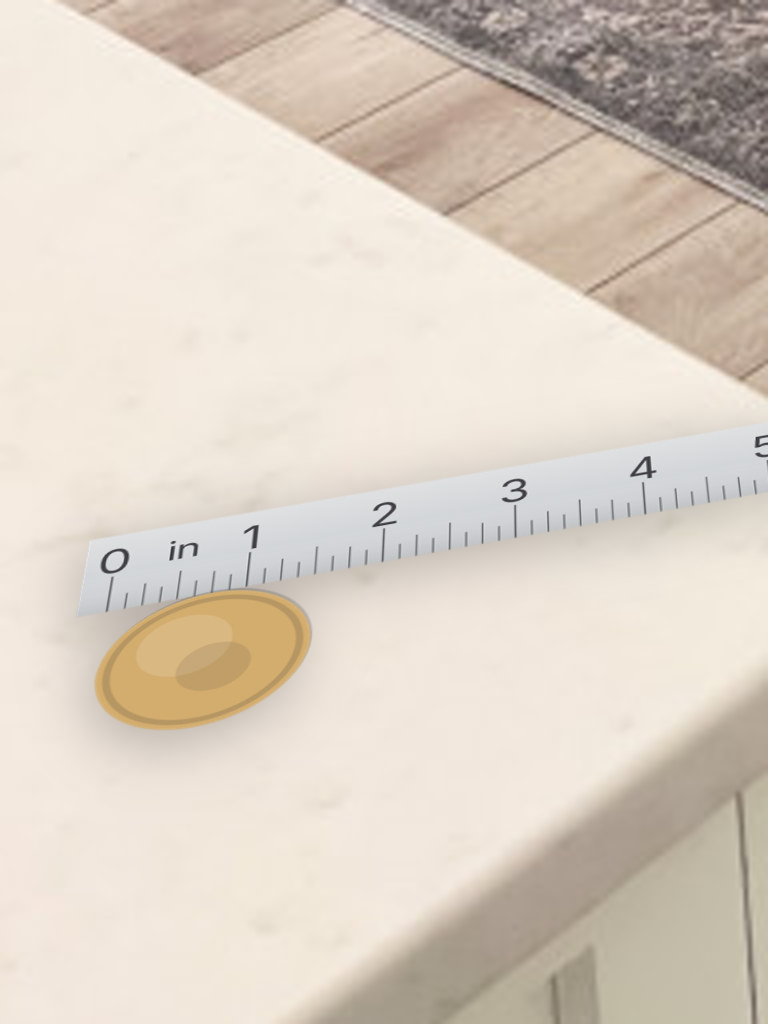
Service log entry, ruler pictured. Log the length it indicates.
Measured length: 1.5 in
